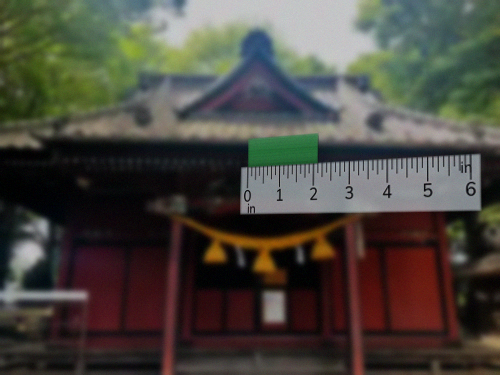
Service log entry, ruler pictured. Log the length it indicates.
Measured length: 2.125 in
